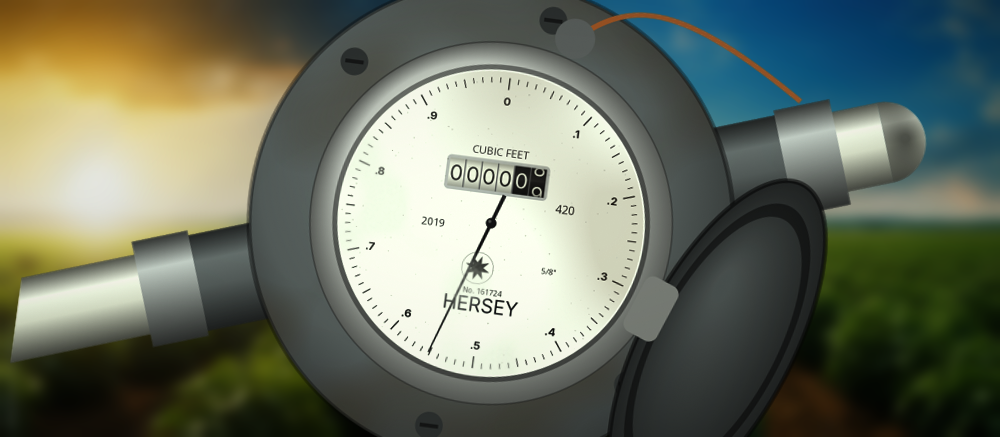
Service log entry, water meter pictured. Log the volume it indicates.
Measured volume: 8.55 ft³
